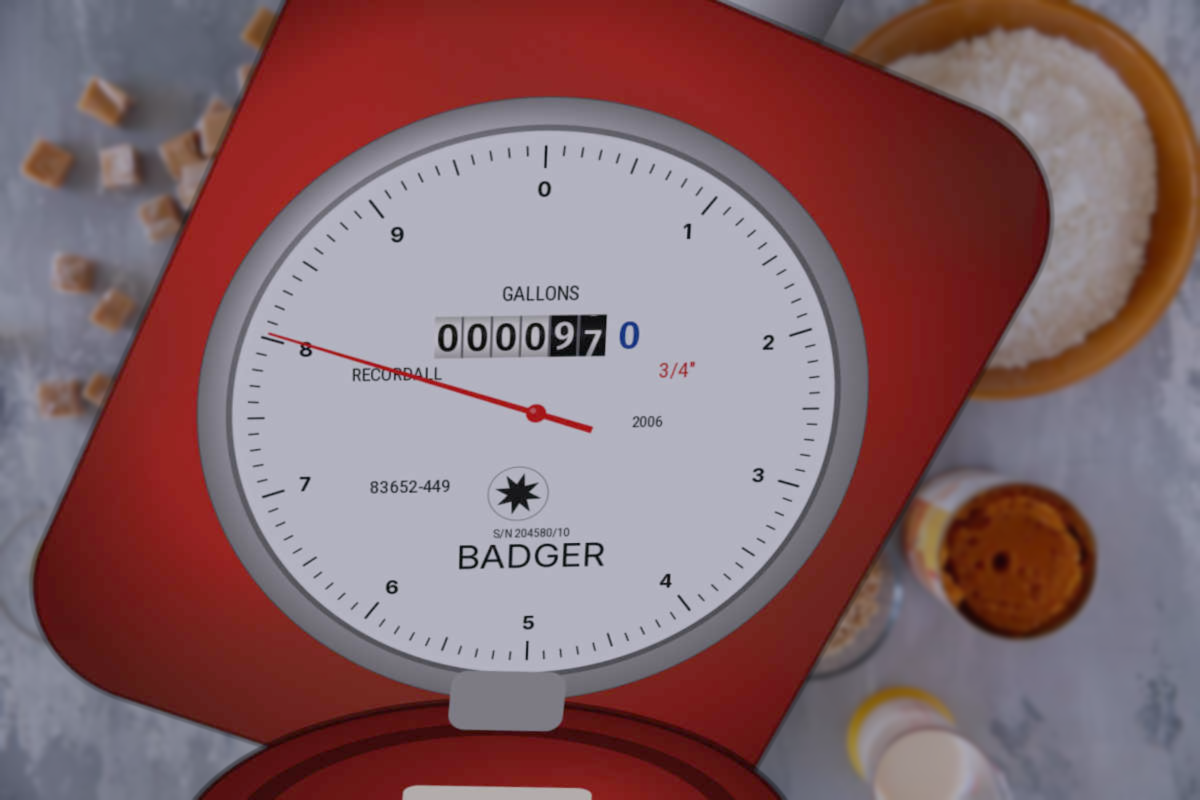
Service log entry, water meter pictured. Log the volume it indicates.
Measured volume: 968.0 gal
